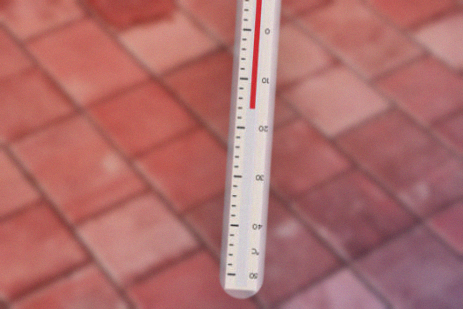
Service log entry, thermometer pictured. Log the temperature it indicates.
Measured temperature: 16 °C
